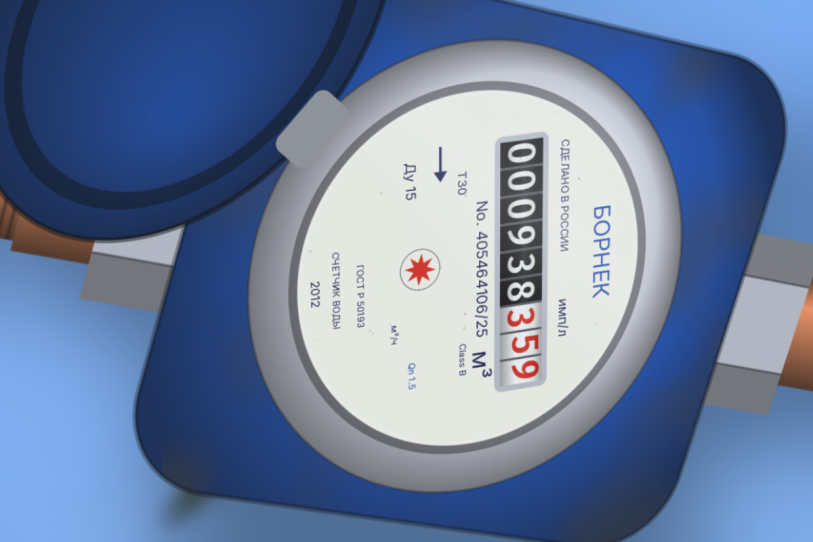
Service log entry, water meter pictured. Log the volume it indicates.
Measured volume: 938.359 m³
